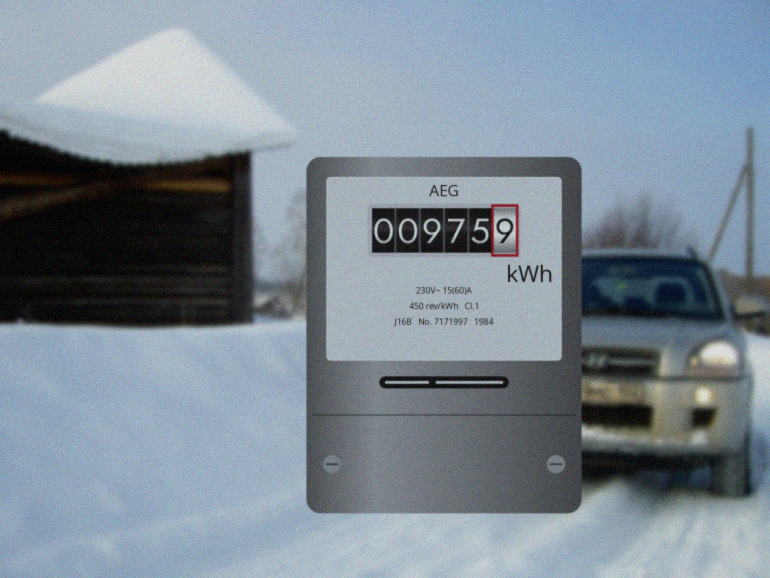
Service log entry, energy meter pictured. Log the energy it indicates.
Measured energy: 975.9 kWh
